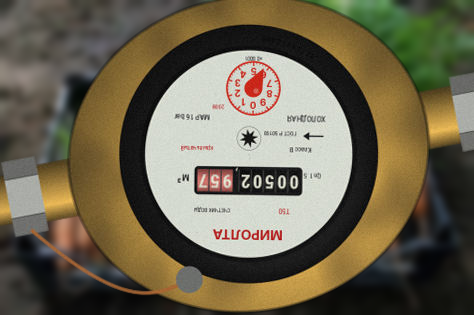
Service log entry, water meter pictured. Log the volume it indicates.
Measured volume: 502.9575 m³
